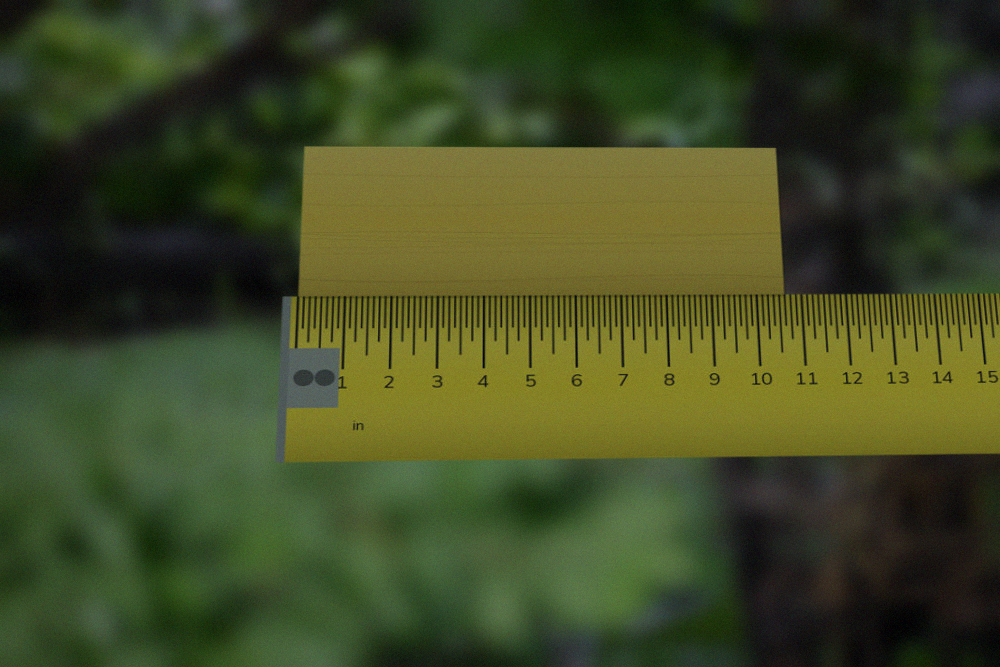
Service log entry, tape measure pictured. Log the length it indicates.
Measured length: 10.625 in
